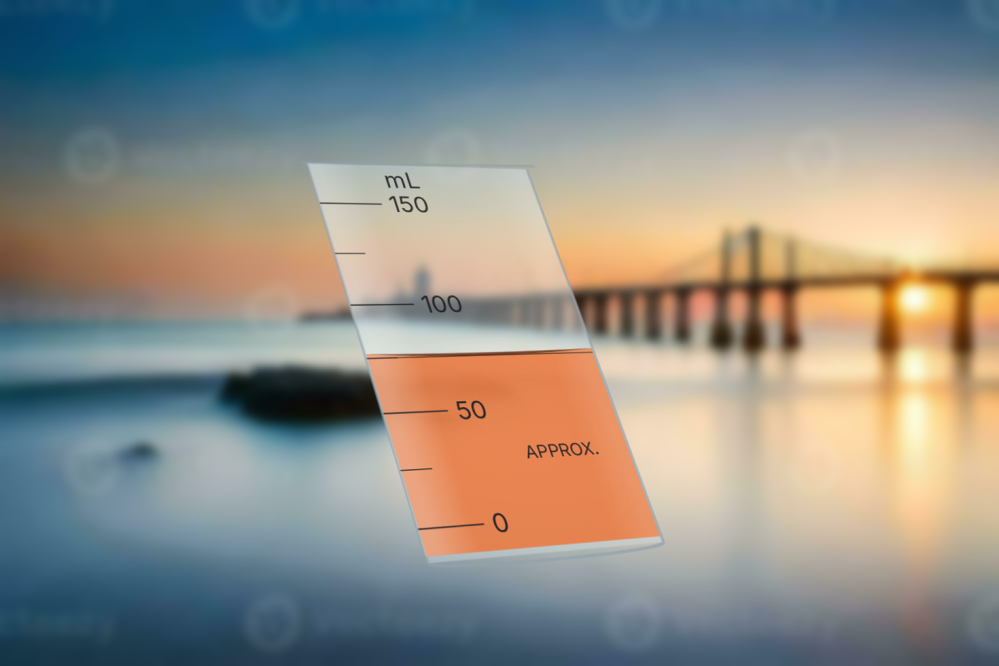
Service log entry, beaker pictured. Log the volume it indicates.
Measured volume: 75 mL
